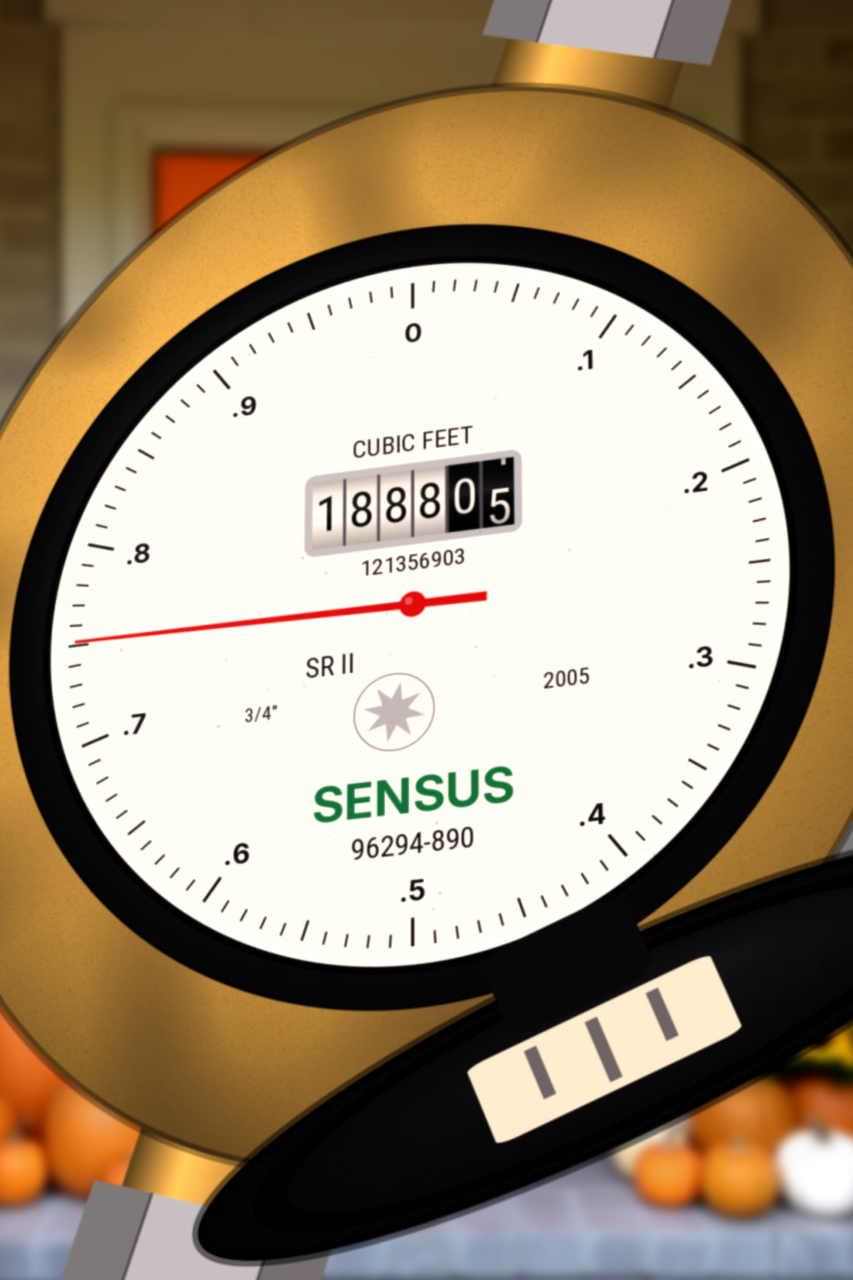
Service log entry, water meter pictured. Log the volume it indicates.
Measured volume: 188804.75 ft³
